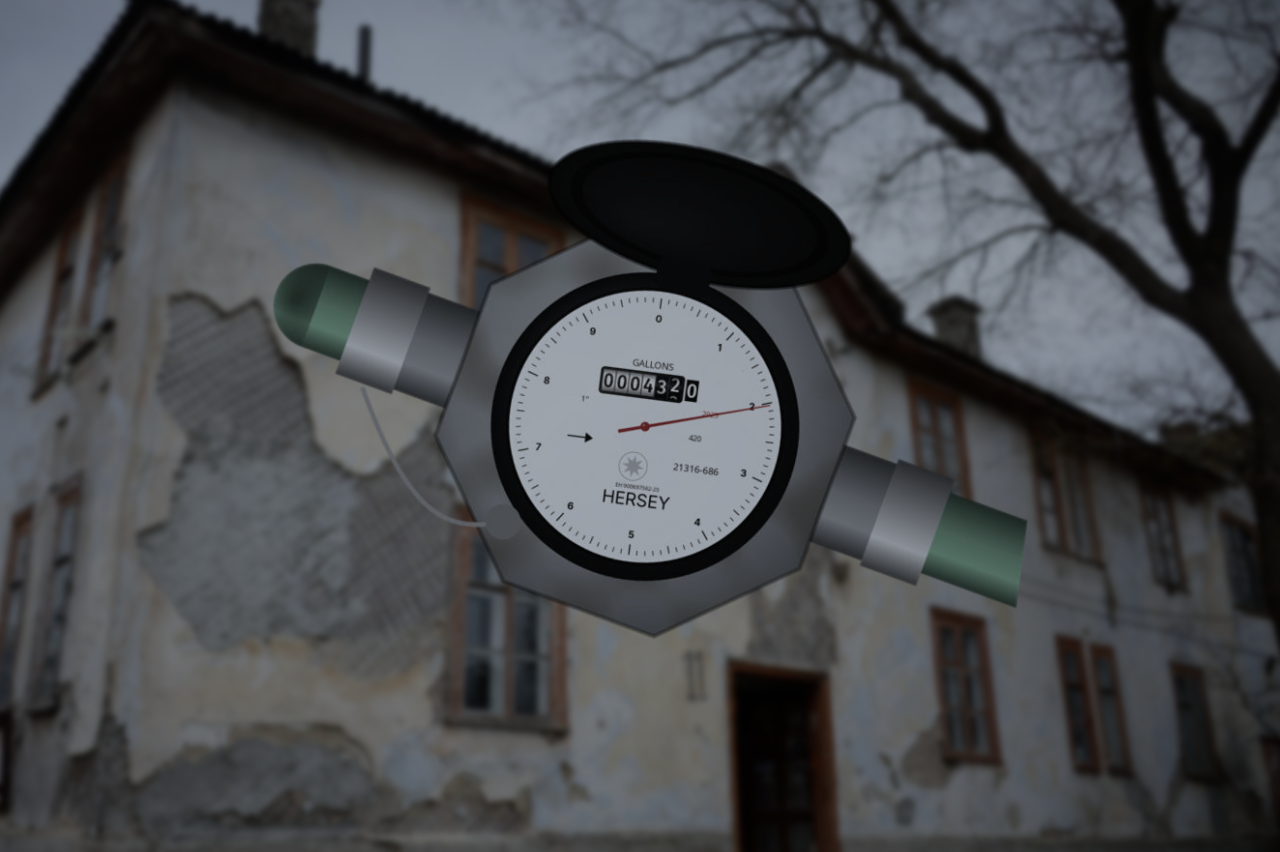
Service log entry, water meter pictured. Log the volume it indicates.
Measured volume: 4322.0 gal
